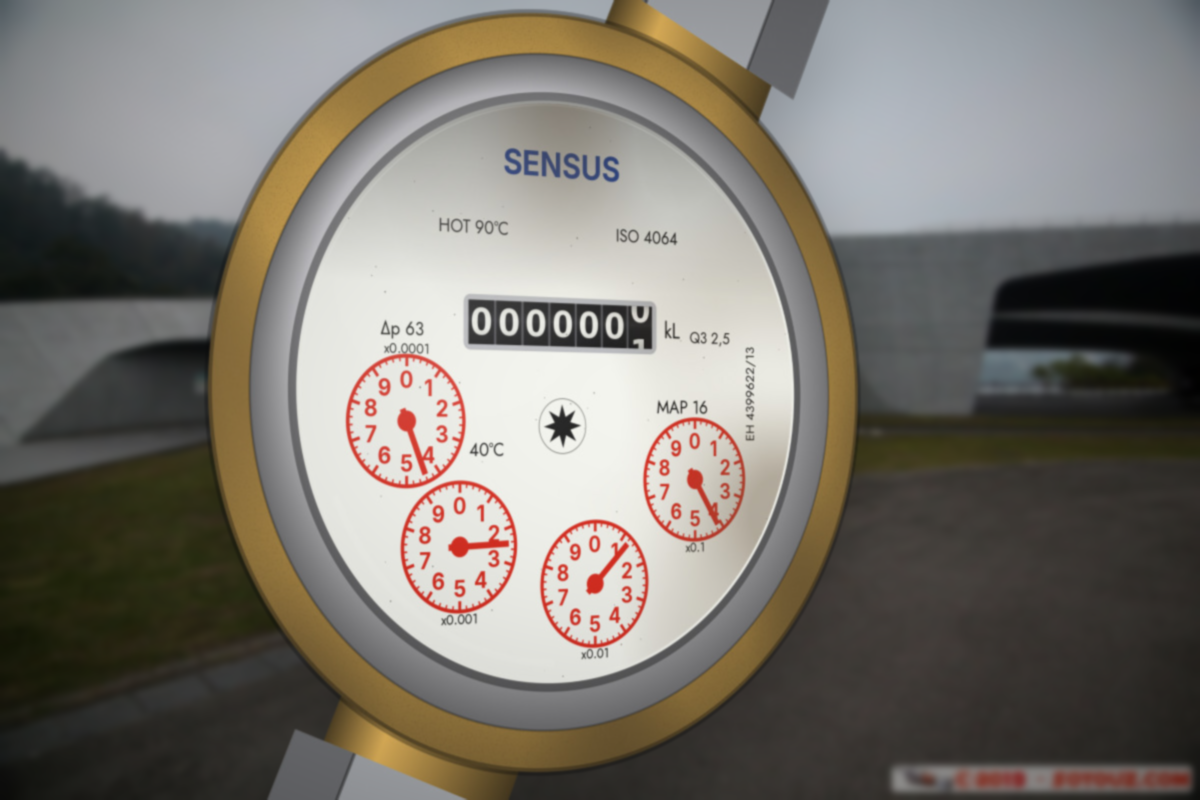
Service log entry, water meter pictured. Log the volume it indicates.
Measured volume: 0.4124 kL
